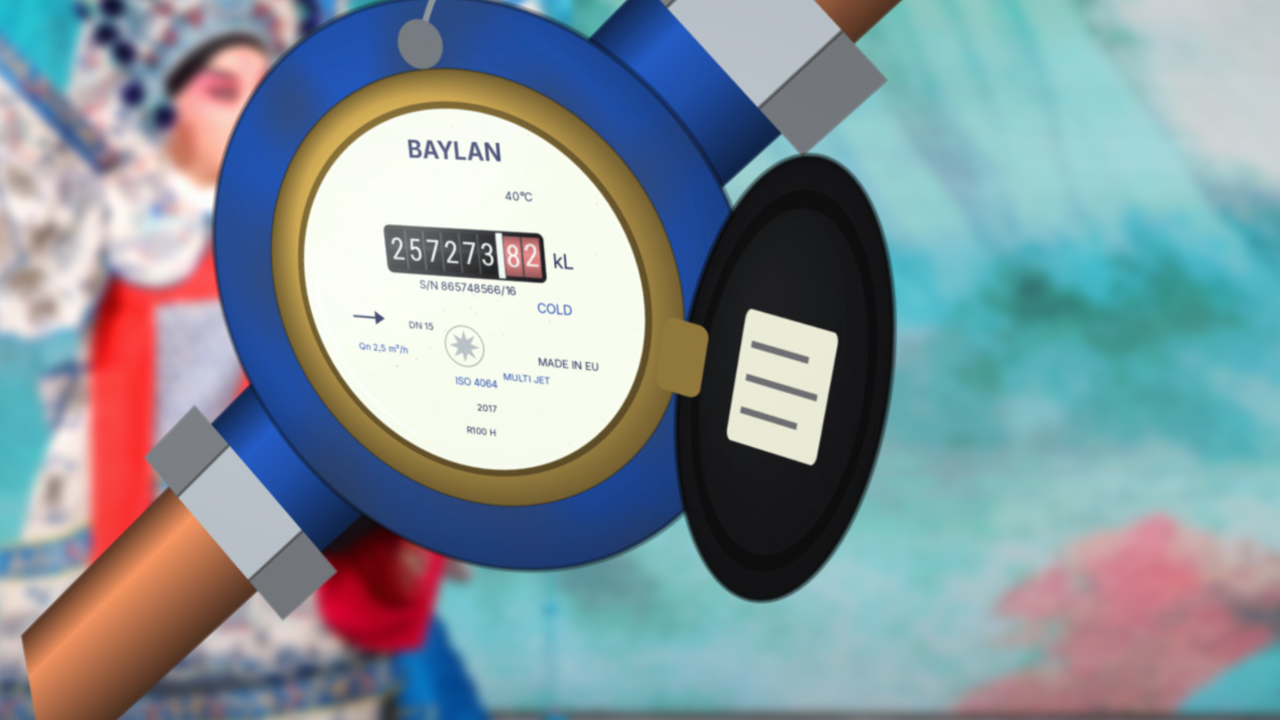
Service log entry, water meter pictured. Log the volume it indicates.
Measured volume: 257273.82 kL
